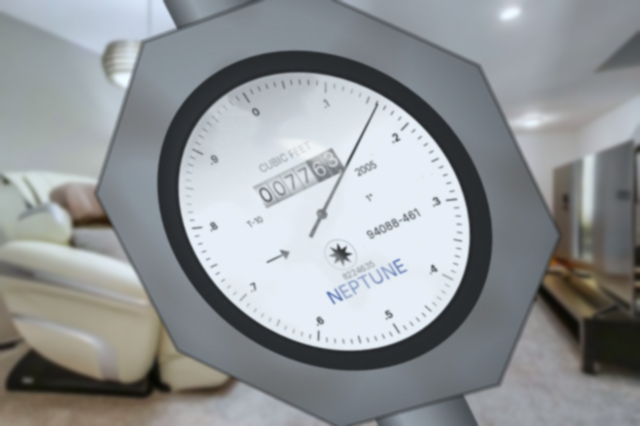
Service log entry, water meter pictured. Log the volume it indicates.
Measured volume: 7763.16 ft³
